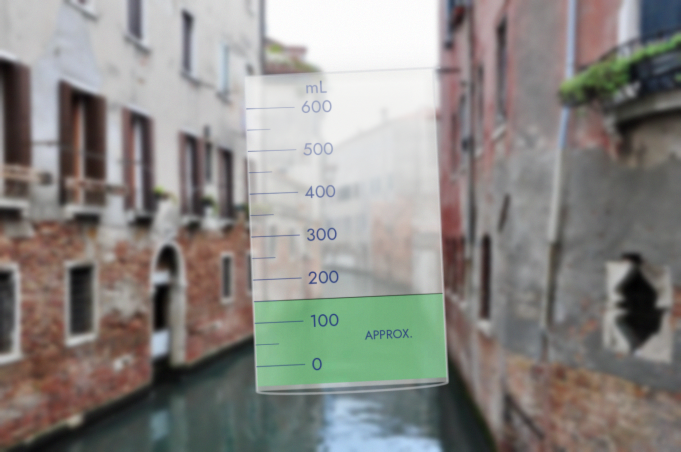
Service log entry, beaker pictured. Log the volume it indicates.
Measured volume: 150 mL
